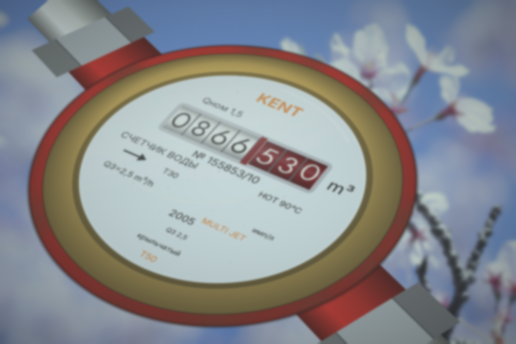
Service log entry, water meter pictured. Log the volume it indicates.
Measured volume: 866.530 m³
